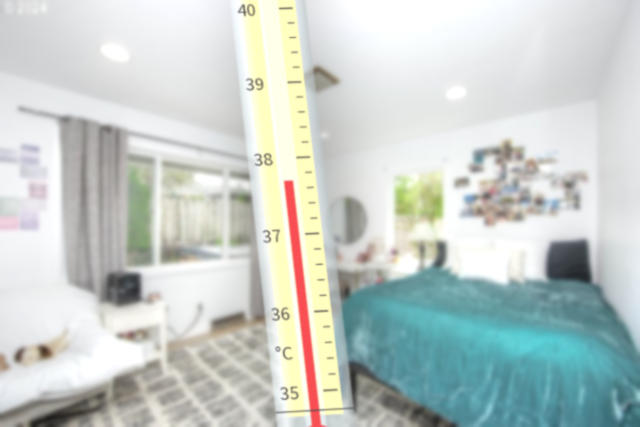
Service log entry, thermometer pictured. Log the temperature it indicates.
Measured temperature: 37.7 °C
